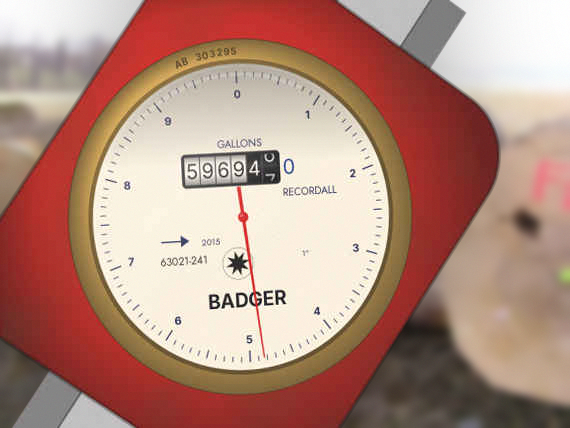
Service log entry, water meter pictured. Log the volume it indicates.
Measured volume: 5969464.8 gal
